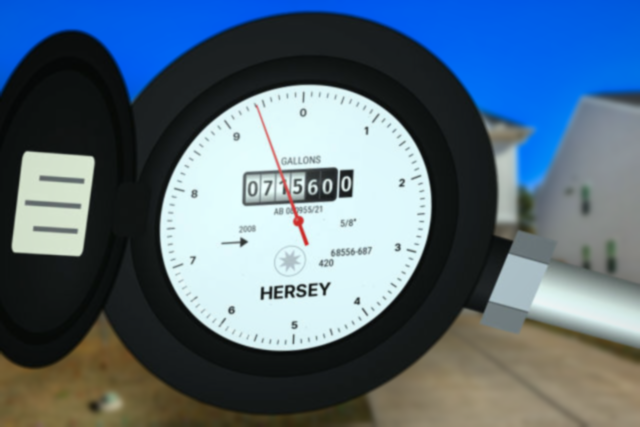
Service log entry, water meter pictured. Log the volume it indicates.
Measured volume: 715599.4 gal
